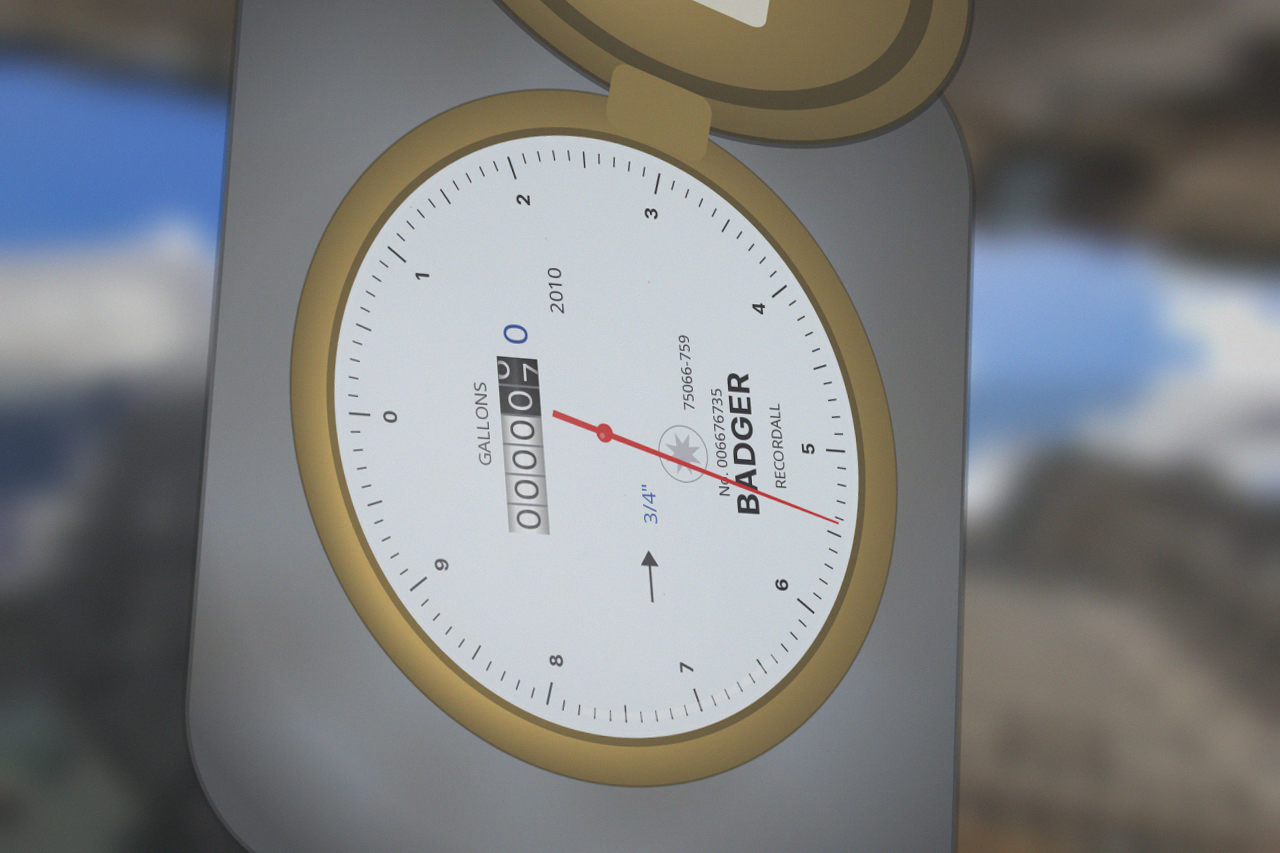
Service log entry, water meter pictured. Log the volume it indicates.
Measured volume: 65.4 gal
